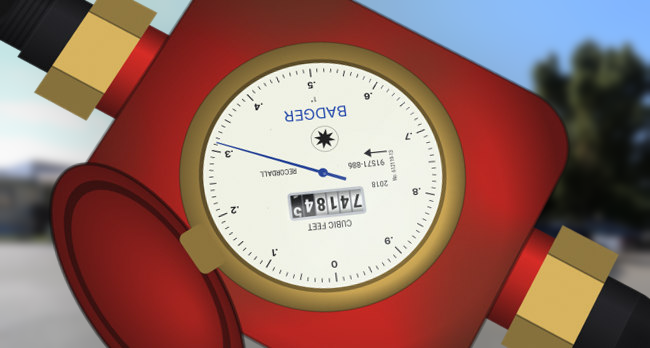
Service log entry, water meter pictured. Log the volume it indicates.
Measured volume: 741845.31 ft³
